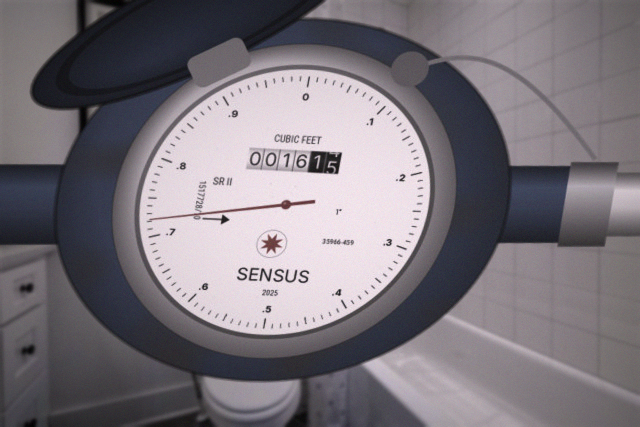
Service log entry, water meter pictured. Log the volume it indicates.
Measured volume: 1614.72 ft³
